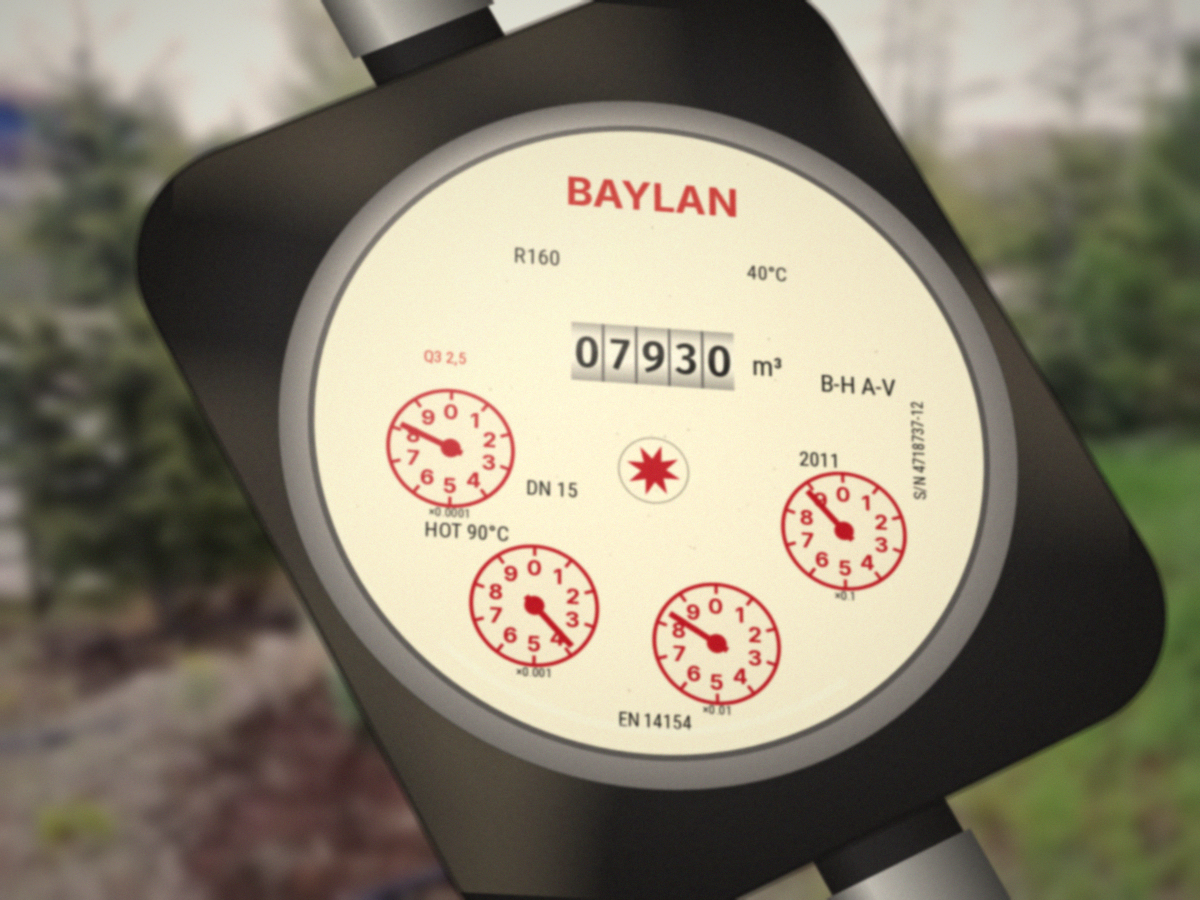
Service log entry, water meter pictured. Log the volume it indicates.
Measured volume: 7930.8838 m³
